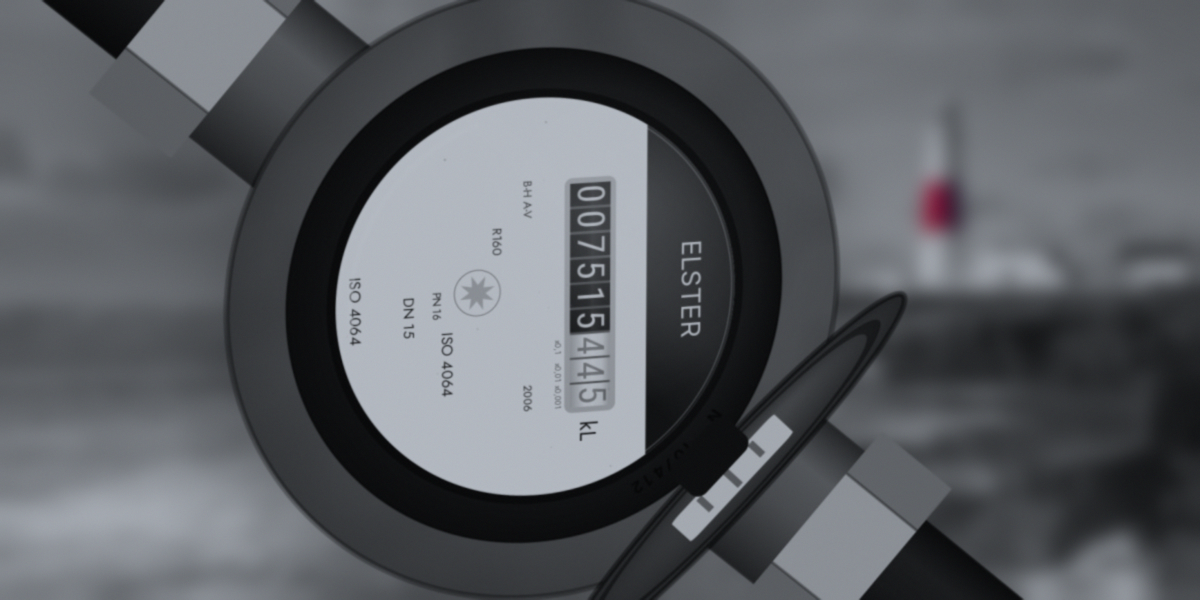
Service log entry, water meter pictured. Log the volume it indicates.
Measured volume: 7515.445 kL
